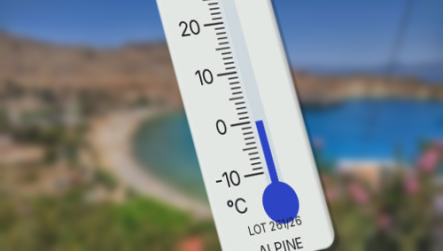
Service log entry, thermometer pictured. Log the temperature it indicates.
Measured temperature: 0 °C
